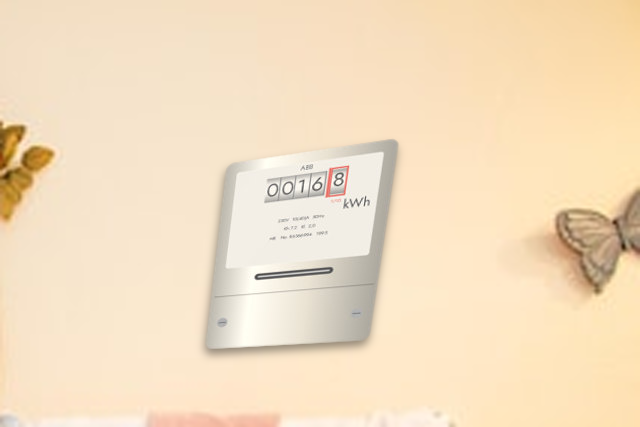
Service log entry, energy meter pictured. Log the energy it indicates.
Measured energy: 16.8 kWh
